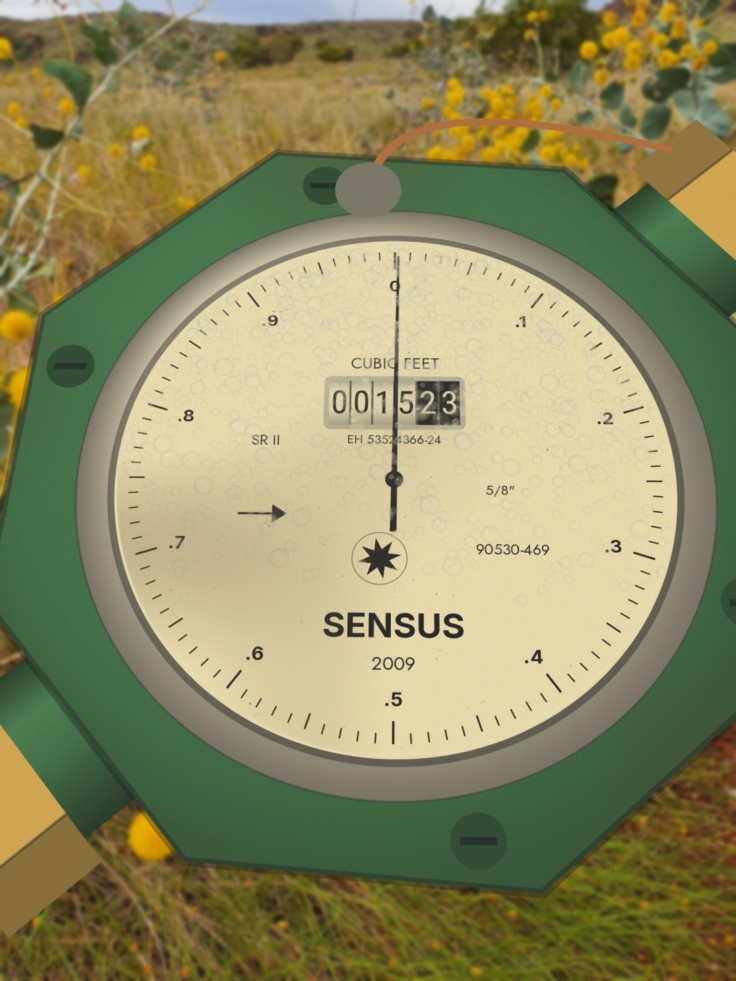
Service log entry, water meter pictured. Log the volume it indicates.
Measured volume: 1523.00 ft³
